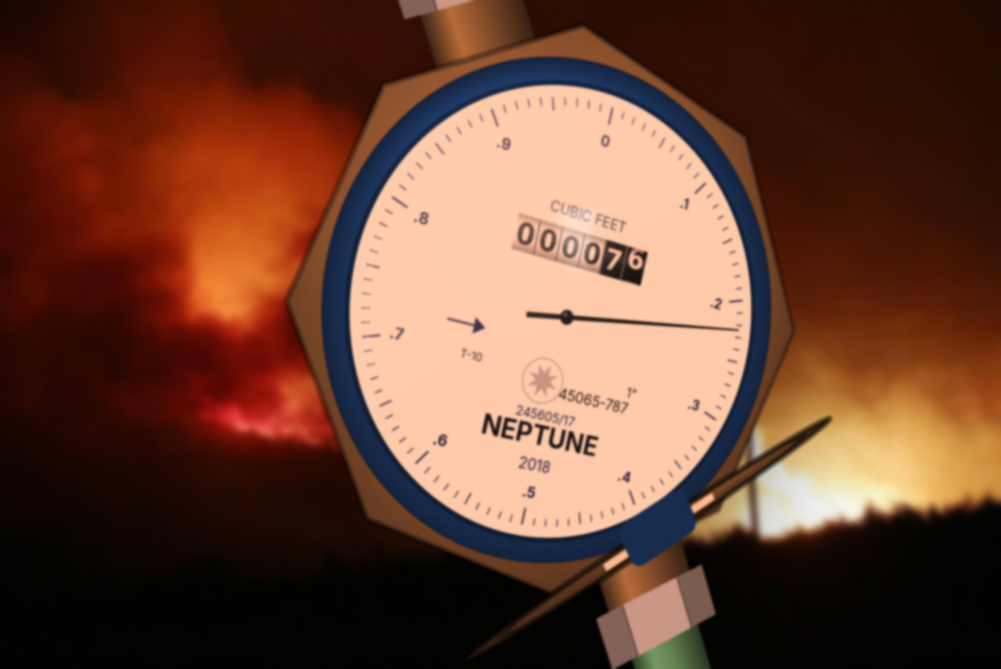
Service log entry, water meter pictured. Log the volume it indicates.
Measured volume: 76.22 ft³
